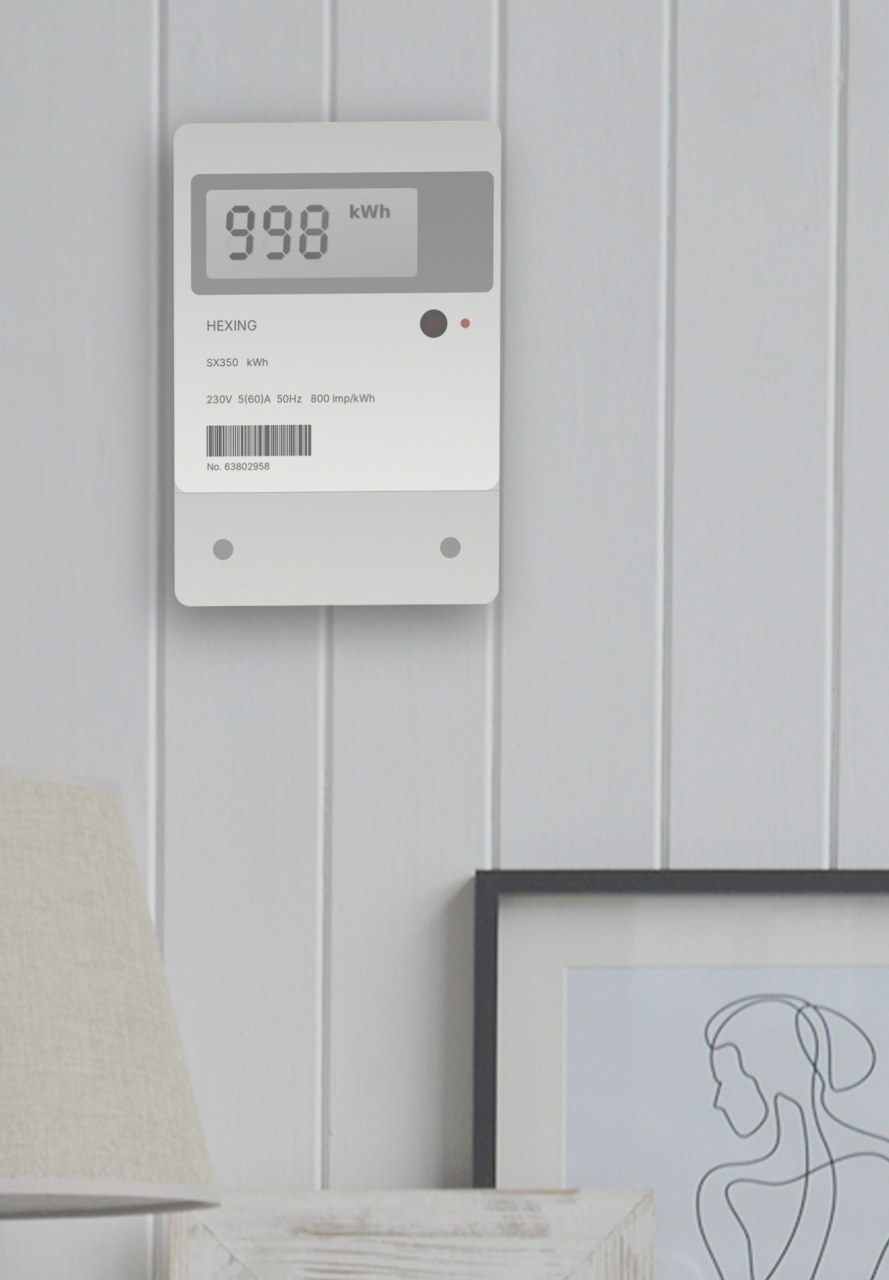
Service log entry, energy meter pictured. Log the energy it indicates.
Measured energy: 998 kWh
